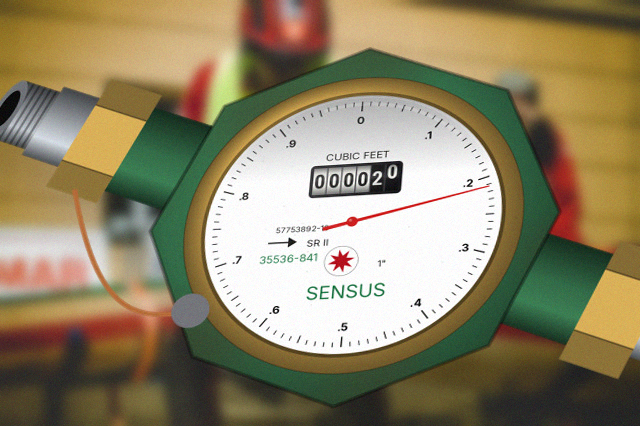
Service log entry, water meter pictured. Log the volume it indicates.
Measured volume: 20.21 ft³
